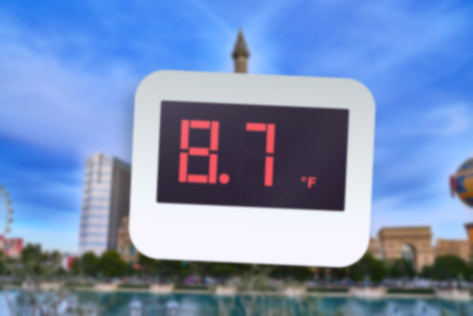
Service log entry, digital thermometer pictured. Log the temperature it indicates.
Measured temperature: 8.7 °F
